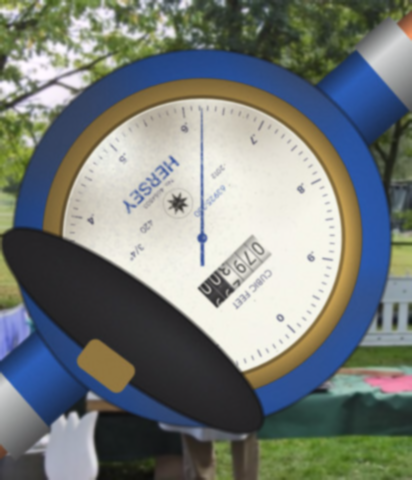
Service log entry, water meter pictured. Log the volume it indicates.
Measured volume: 79299.62 ft³
